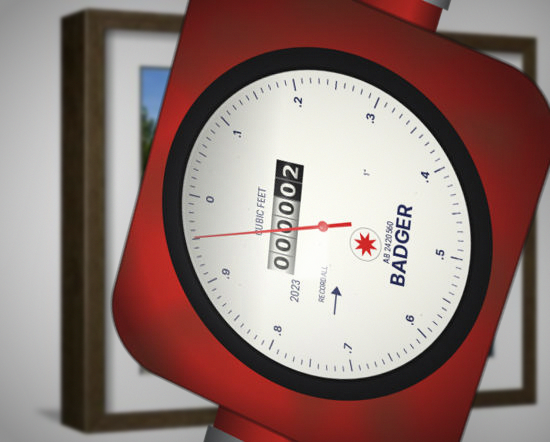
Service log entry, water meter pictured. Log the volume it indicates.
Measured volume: 1.95 ft³
